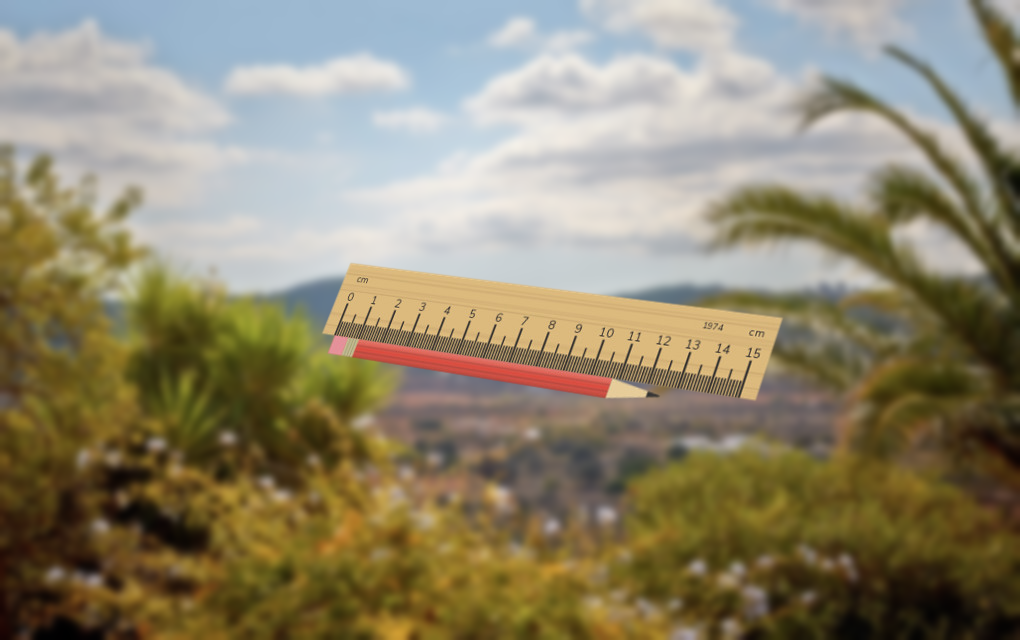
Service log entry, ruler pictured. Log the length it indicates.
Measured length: 12.5 cm
